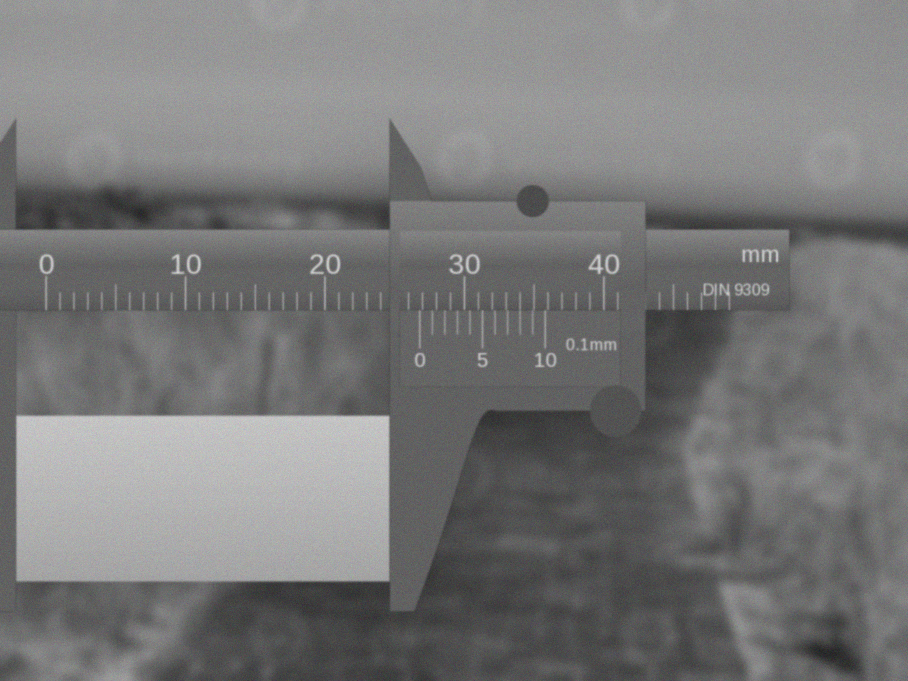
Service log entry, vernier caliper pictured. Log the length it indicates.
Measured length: 26.8 mm
